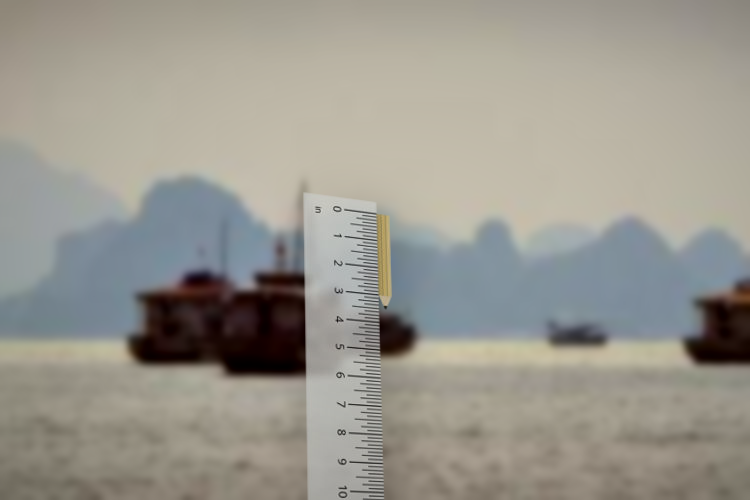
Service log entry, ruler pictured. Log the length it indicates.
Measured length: 3.5 in
